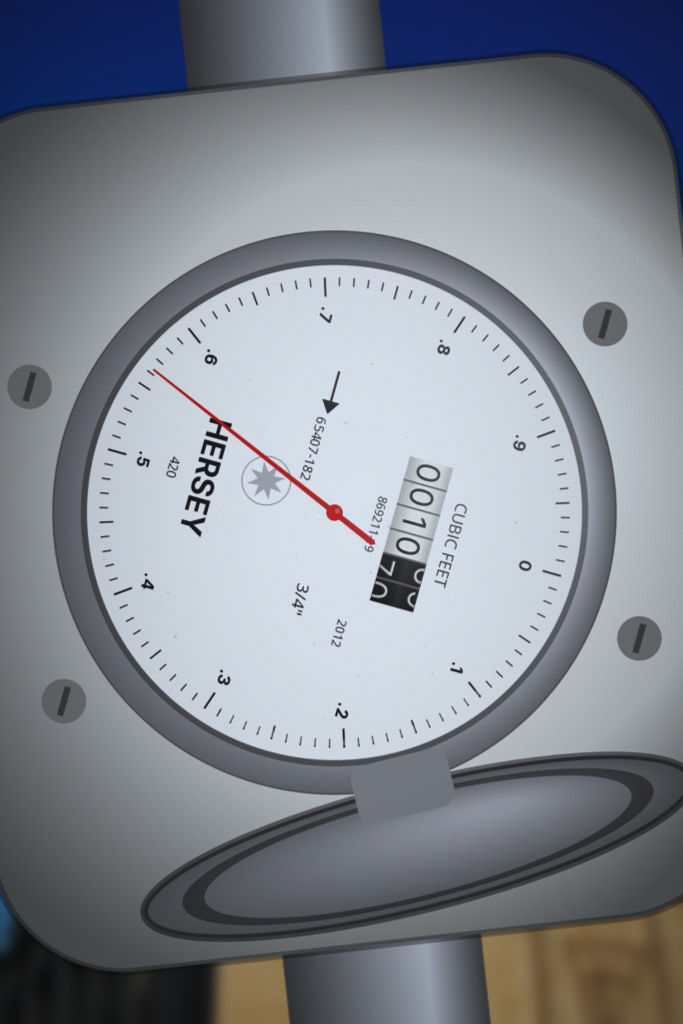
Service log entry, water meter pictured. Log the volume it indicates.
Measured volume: 1069.56 ft³
